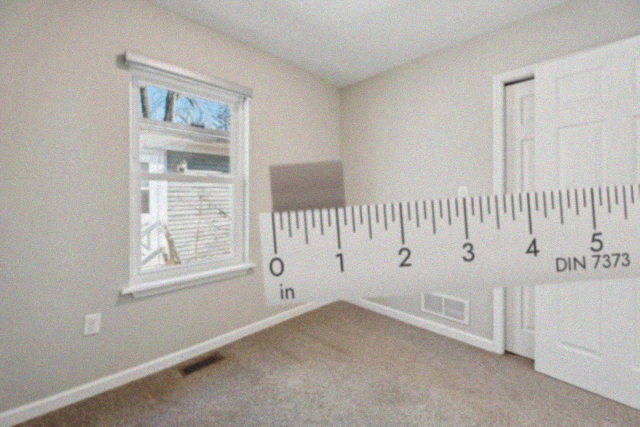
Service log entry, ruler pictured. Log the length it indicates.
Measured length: 1.125 in
